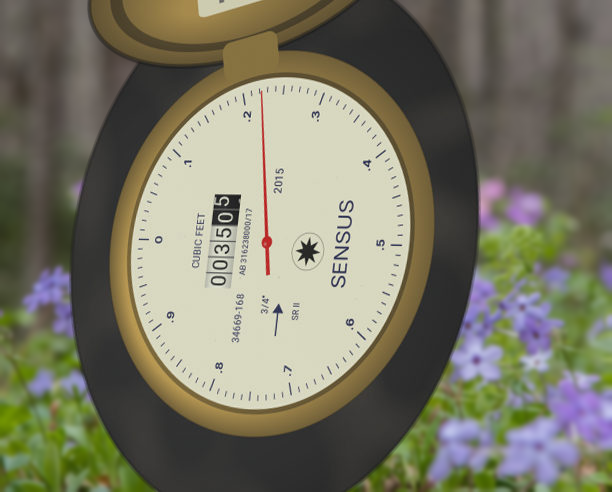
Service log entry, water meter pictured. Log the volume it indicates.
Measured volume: 3505.22 ft³
